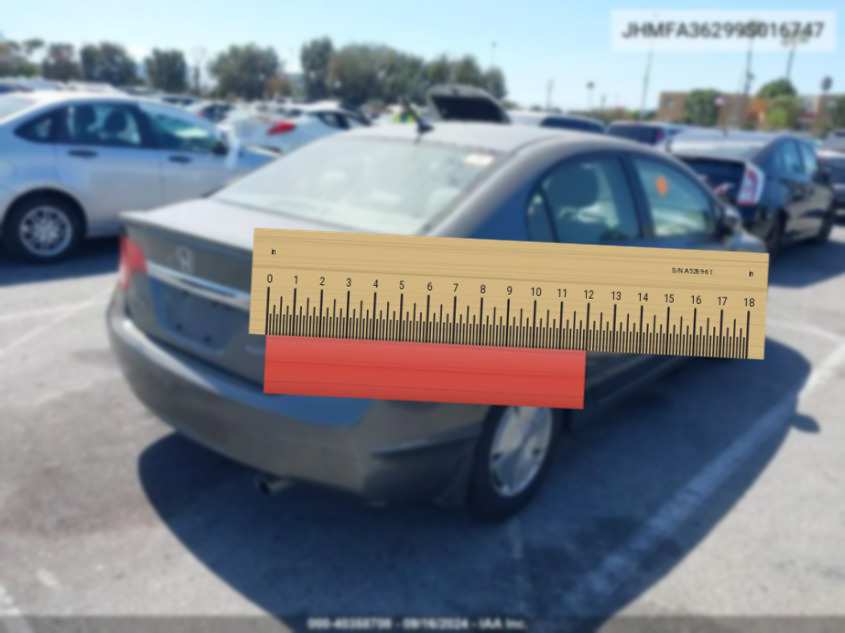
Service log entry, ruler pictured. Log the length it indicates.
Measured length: 12 in
